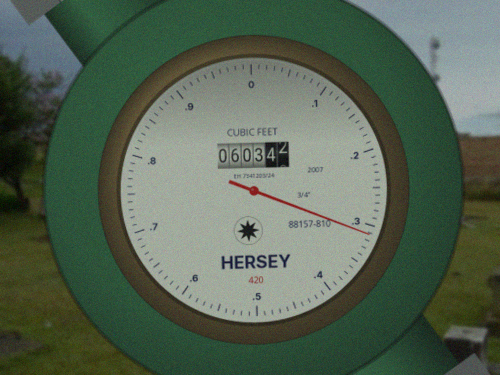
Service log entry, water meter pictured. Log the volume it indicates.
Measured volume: 60342.31 ft³
